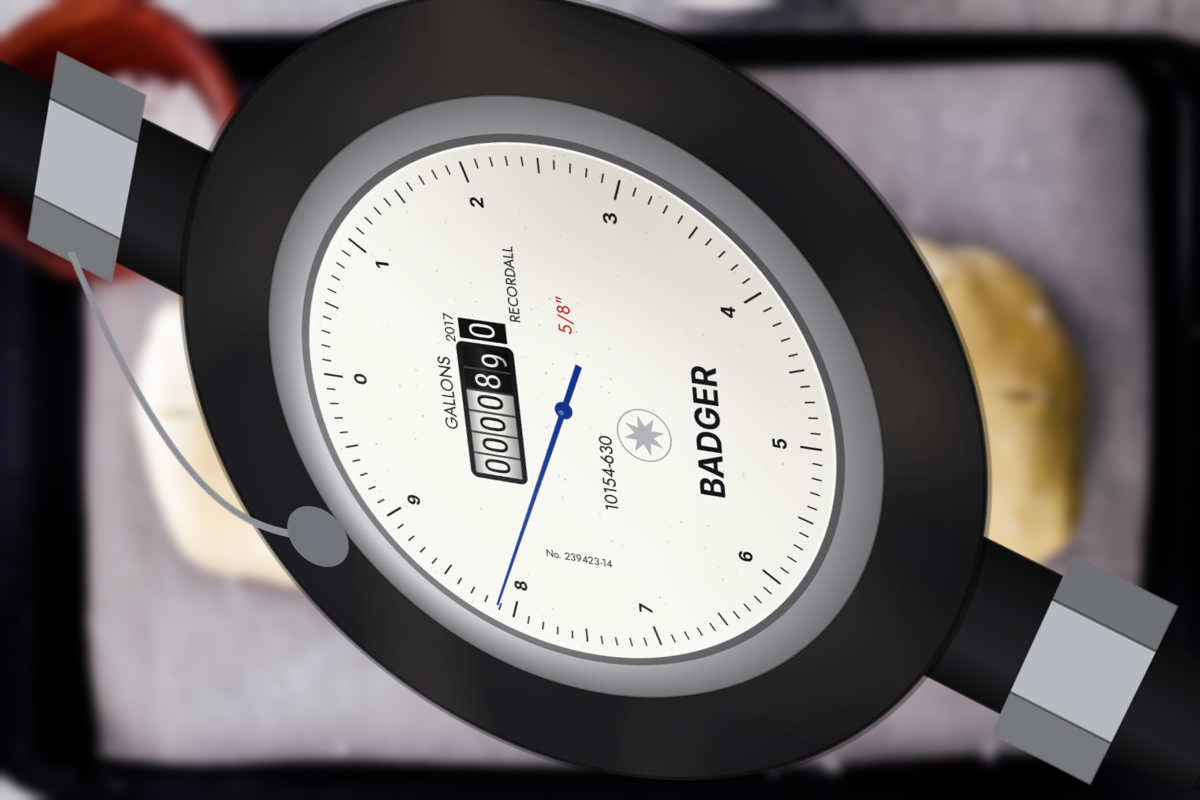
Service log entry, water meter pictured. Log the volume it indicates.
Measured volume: 888.1 gal
